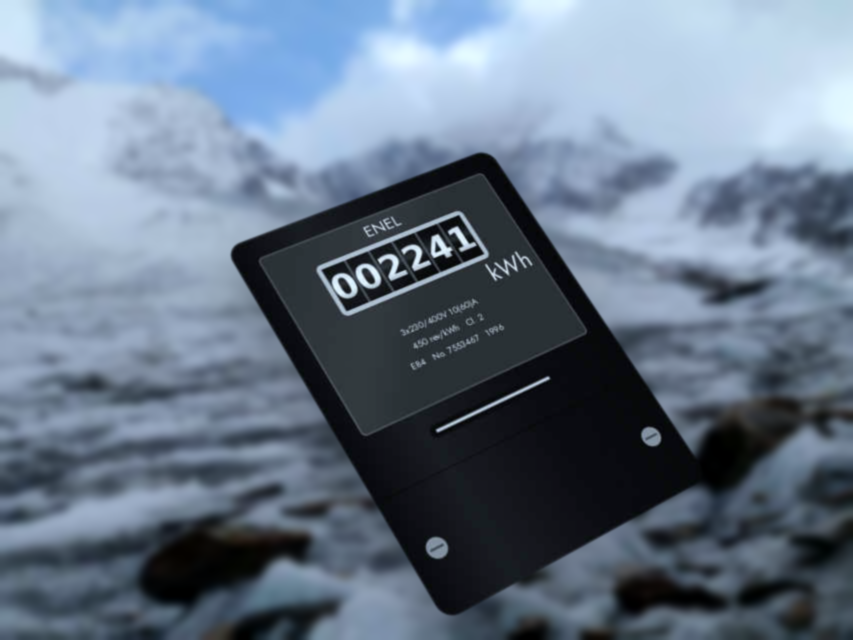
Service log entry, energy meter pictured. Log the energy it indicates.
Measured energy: 2241 kWh
